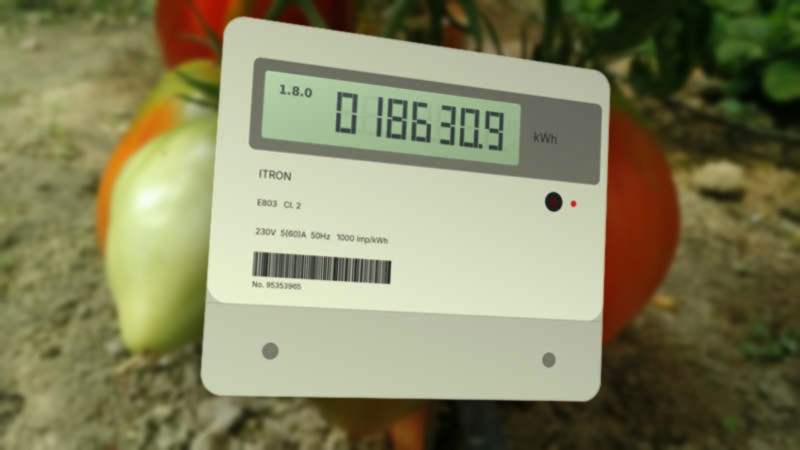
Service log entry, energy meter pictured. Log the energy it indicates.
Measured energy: 18630.9 kWh
